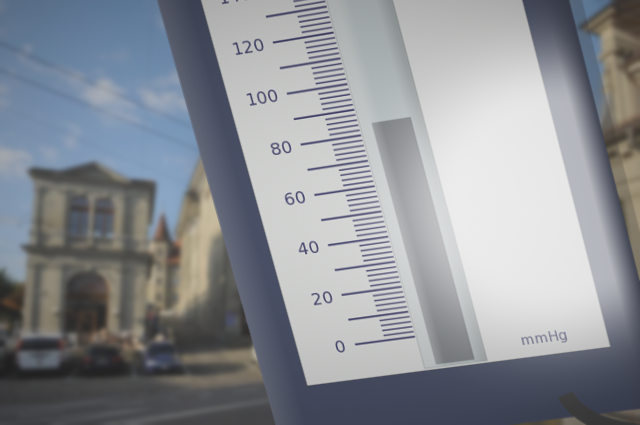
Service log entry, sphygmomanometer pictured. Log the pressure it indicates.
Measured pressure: 84 mmHg
